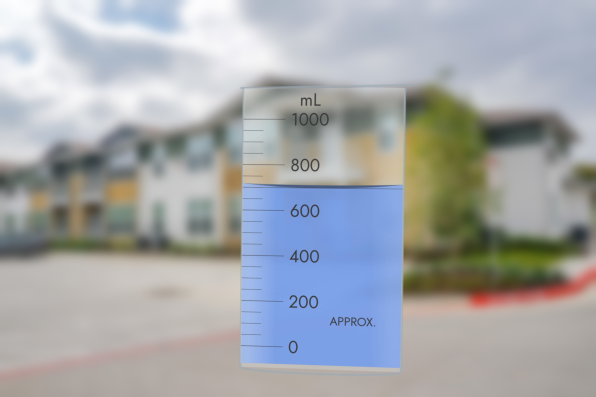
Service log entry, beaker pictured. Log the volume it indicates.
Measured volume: 700 mL
